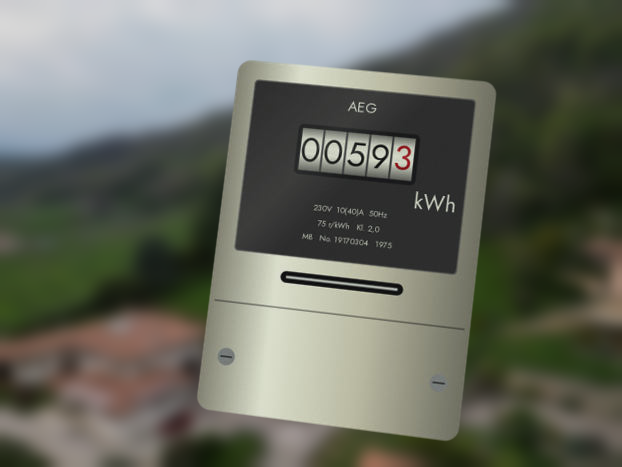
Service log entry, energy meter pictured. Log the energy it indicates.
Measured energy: 59.3 kWh
